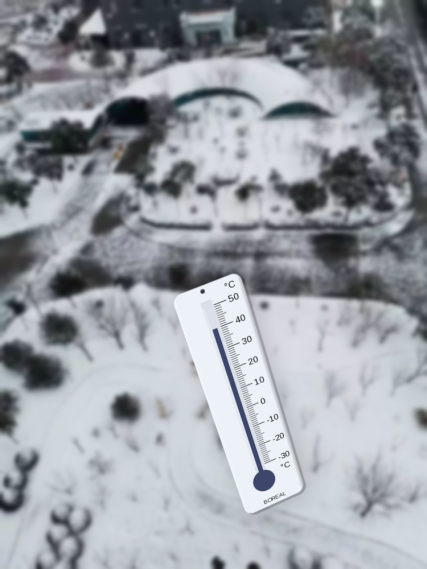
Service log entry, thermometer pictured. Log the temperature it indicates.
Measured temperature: 40 °C
